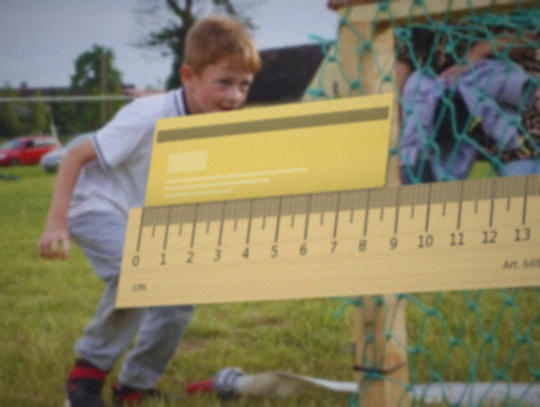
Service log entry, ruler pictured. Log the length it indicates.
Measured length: 8.5 cm
